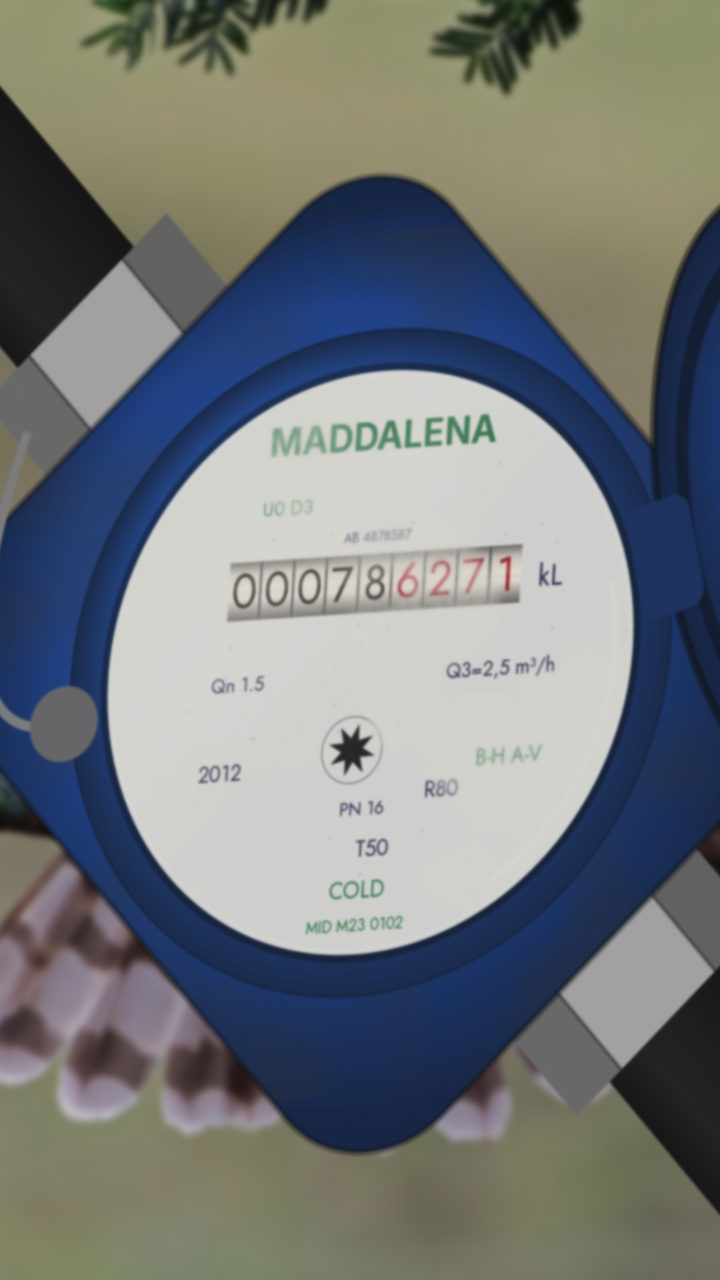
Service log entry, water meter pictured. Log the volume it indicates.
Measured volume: 78.6271 kL
